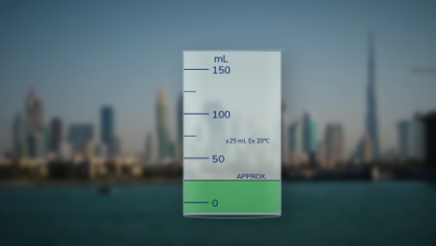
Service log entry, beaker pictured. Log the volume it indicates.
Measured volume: 25 mL
